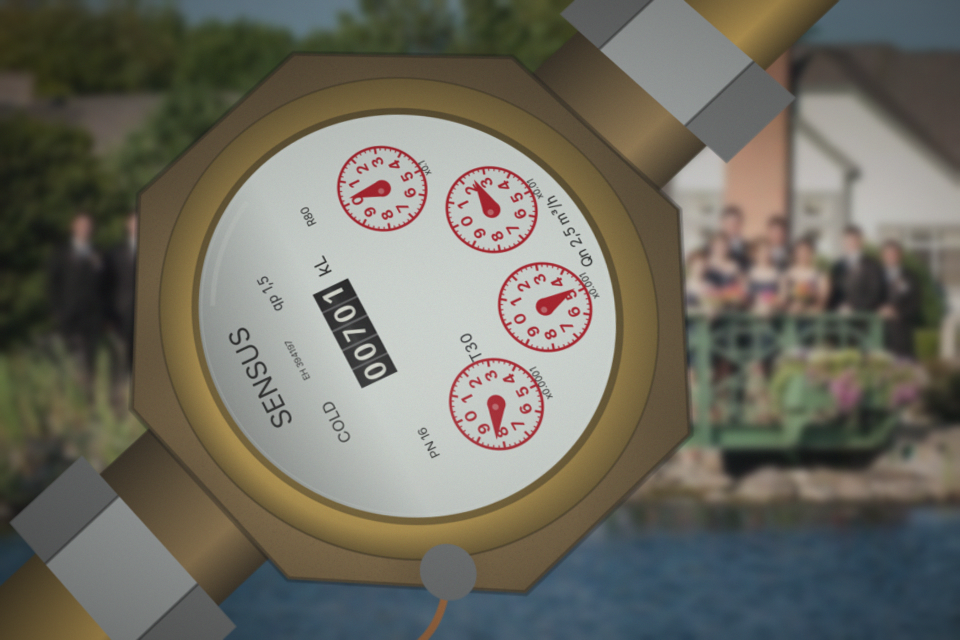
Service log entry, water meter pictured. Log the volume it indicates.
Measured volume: 701.0248 kL
